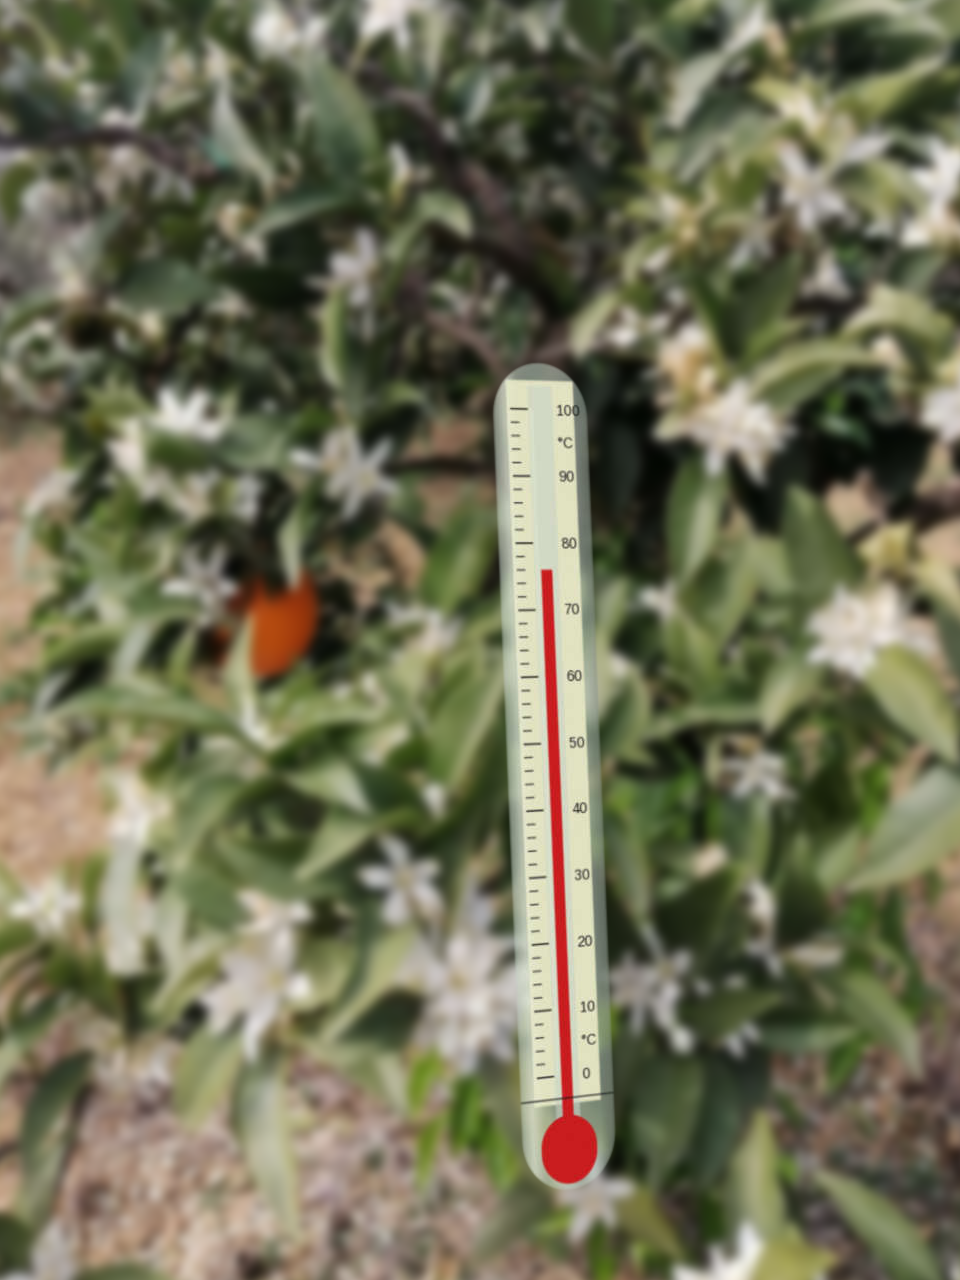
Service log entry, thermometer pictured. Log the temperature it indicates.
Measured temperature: 76 °C
